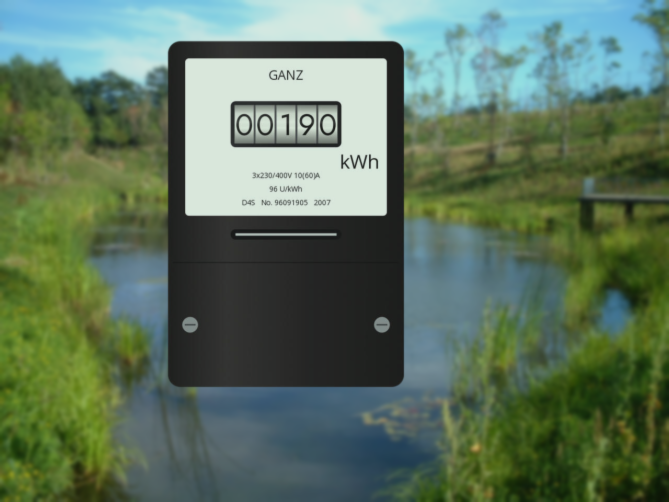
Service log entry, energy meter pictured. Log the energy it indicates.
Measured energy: 190 kWh
